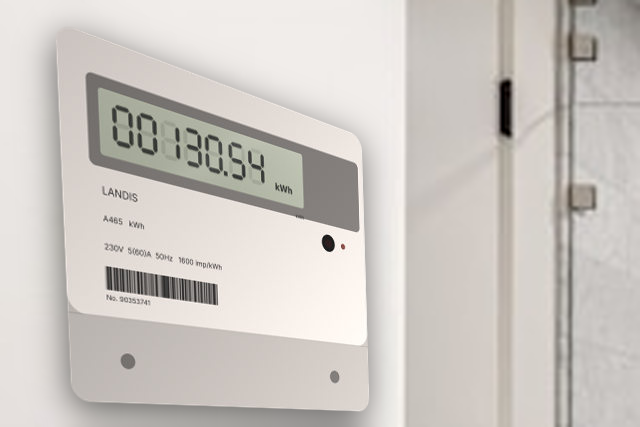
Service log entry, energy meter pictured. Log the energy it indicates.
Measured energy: 130.54 kWh
